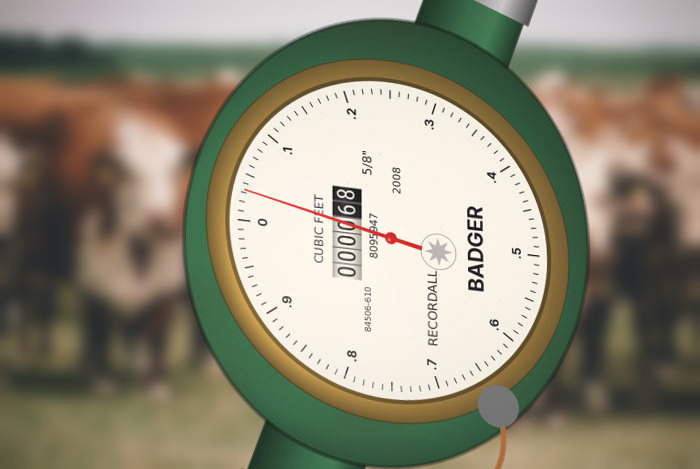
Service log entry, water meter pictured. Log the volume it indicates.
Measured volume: 68.03 ft³
